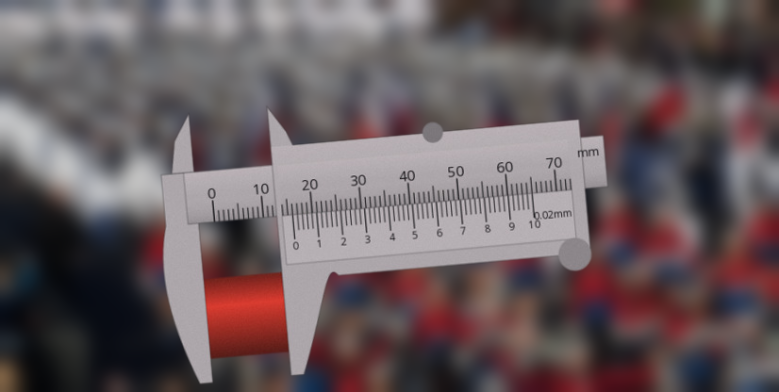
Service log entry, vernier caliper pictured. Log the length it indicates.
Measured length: 16.0 mm
